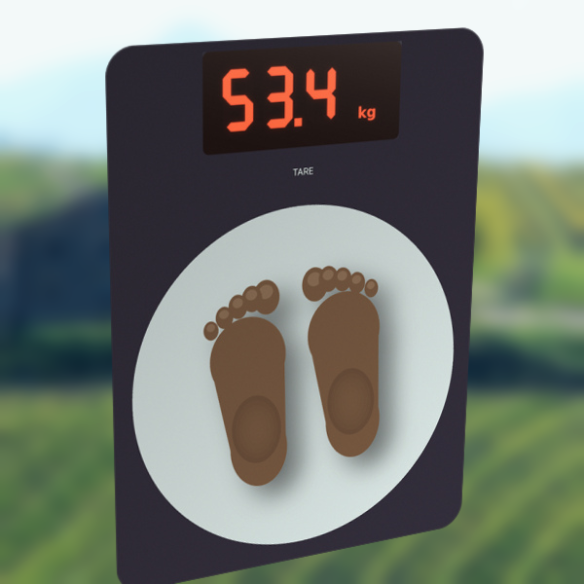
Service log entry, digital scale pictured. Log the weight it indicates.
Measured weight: 53.4 kg
